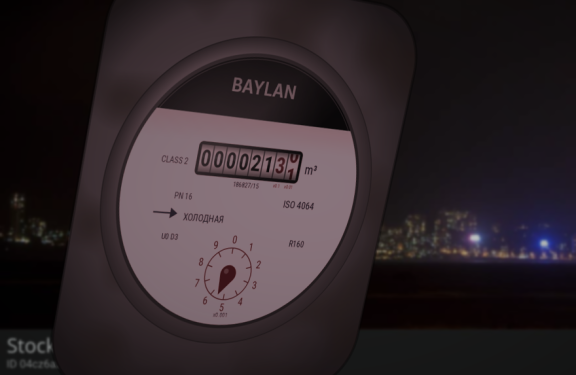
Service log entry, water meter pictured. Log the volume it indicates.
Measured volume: 21.305 m³
